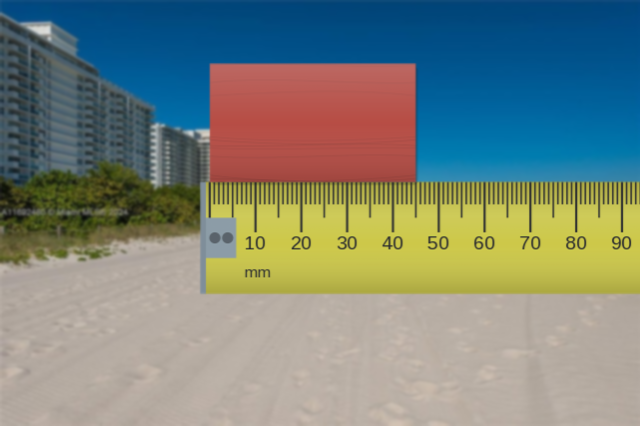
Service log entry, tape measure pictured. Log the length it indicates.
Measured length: 45 mm
